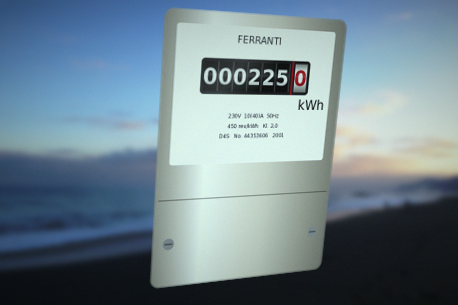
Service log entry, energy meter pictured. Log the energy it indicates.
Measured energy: 225.0 kWh
